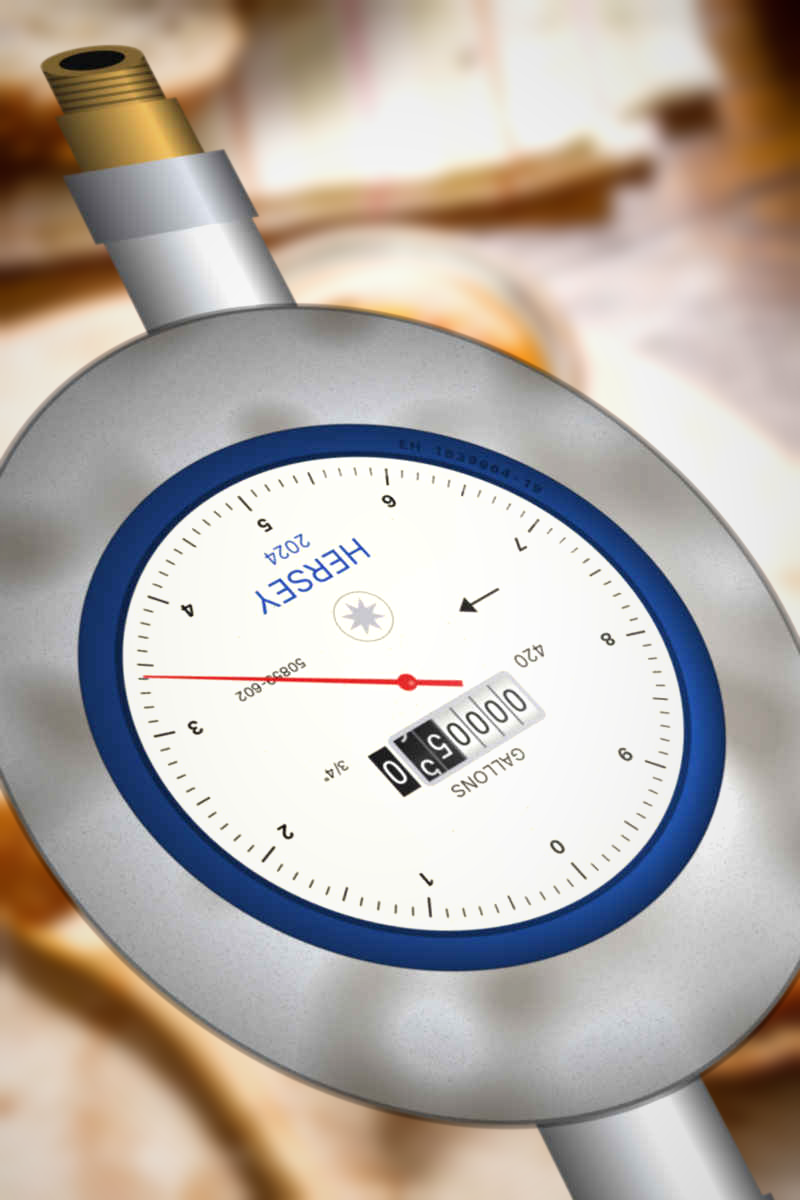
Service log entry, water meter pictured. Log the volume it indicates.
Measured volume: 553.4 gal
